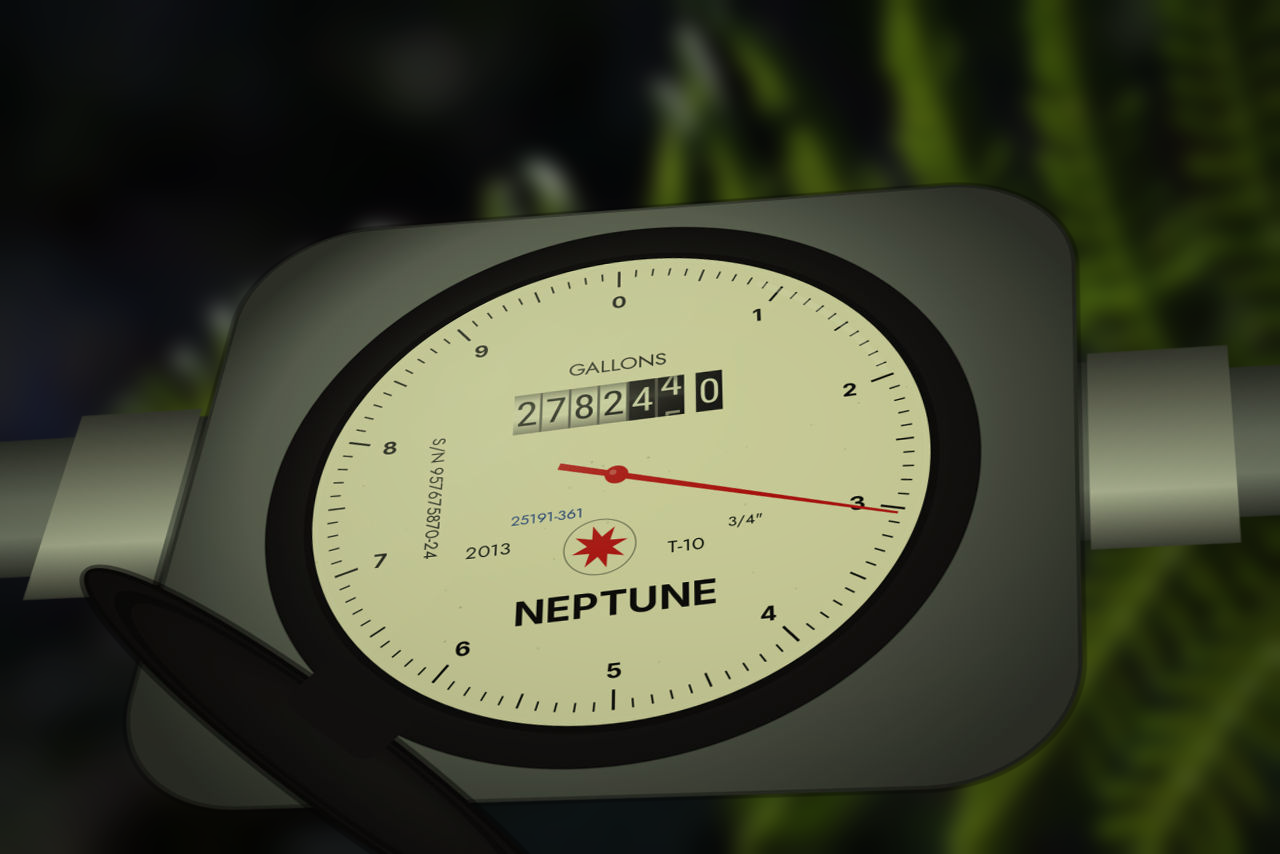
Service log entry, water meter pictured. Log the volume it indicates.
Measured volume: 2782443.0 gal
